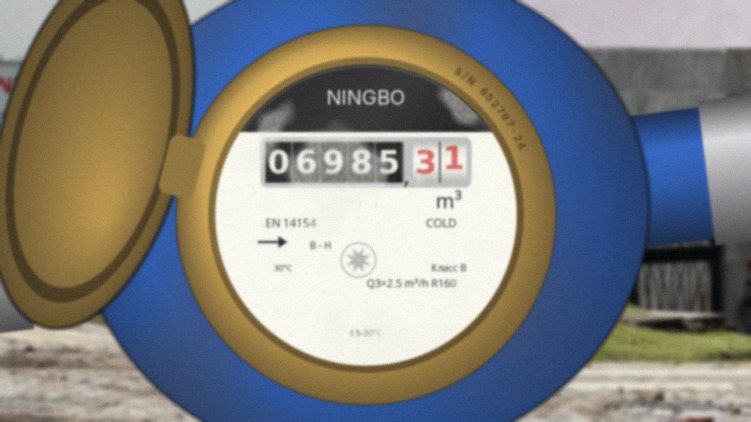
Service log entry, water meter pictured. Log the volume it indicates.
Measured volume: 6985.31 m³
